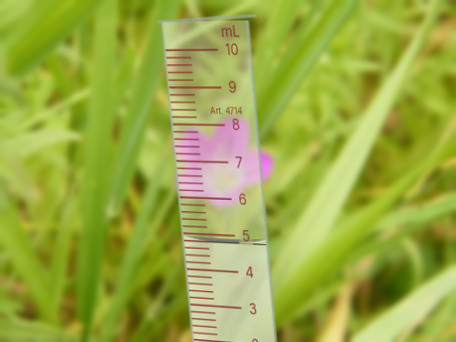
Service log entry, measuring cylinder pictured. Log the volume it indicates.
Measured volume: 4.8 mL
